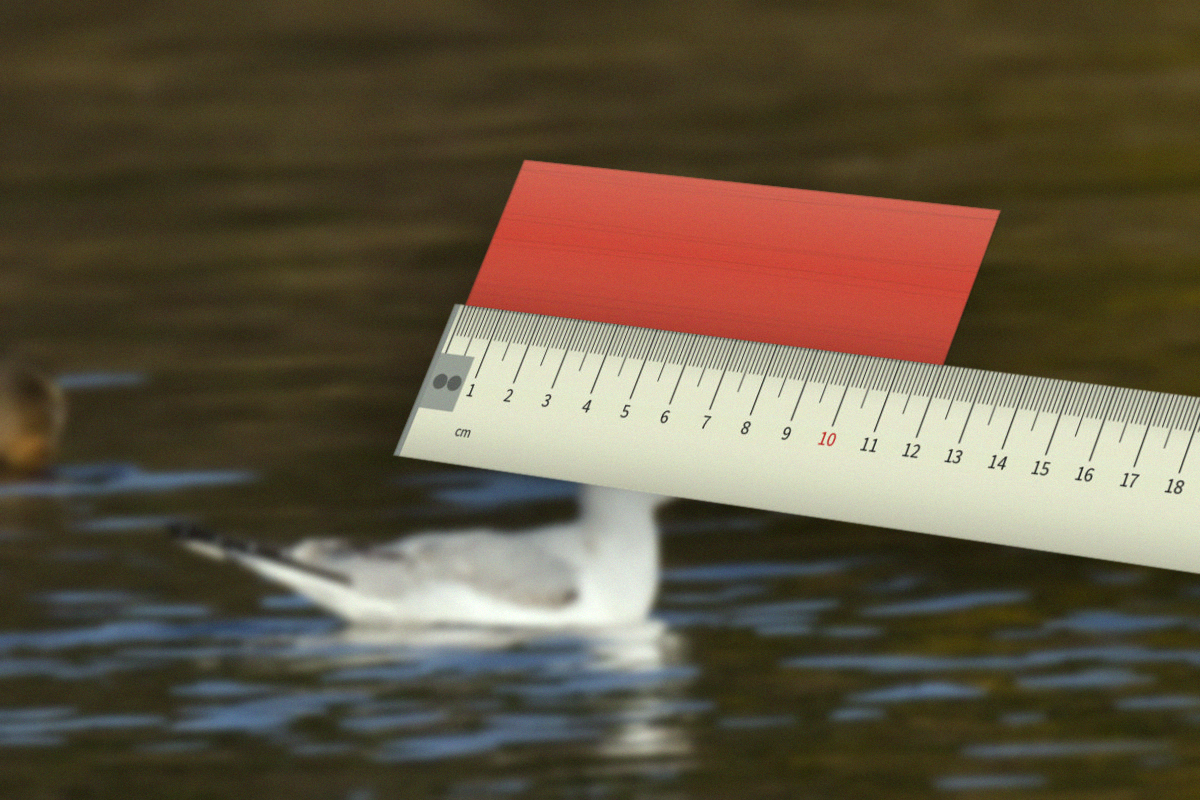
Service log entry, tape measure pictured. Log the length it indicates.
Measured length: 12 cm
